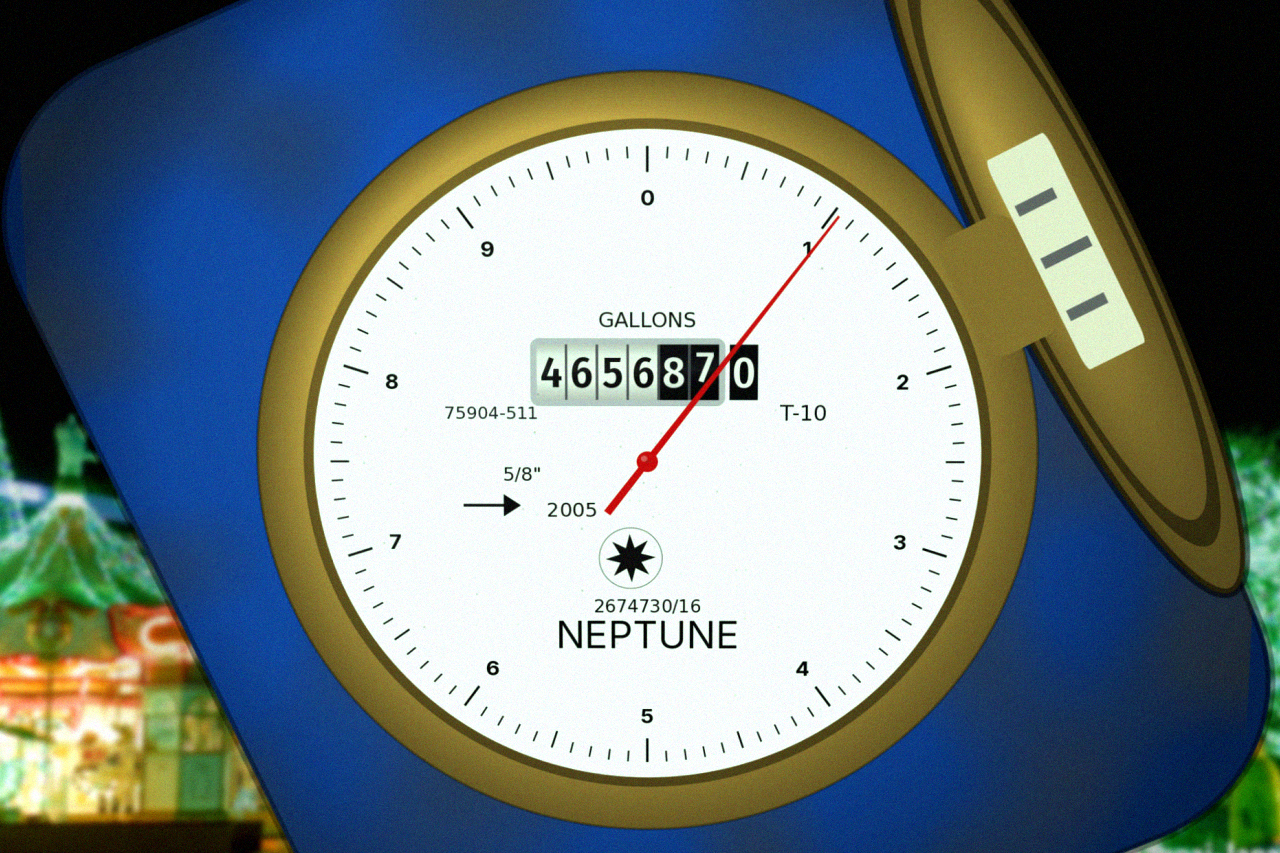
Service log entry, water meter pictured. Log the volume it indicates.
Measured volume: 4656871.0 gal
